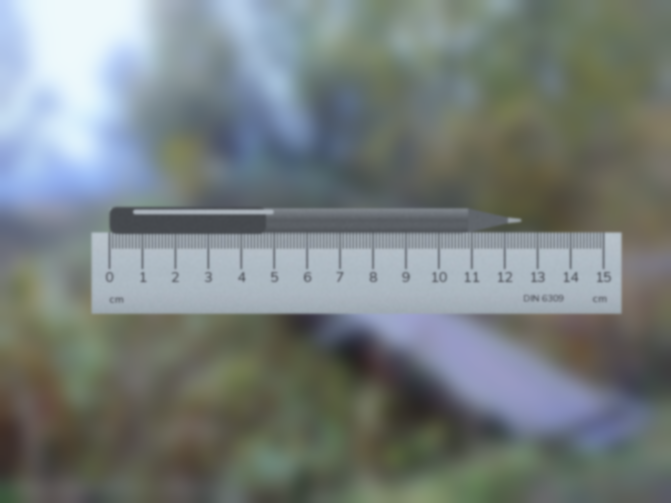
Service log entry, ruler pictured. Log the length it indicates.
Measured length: 12.5 cm
